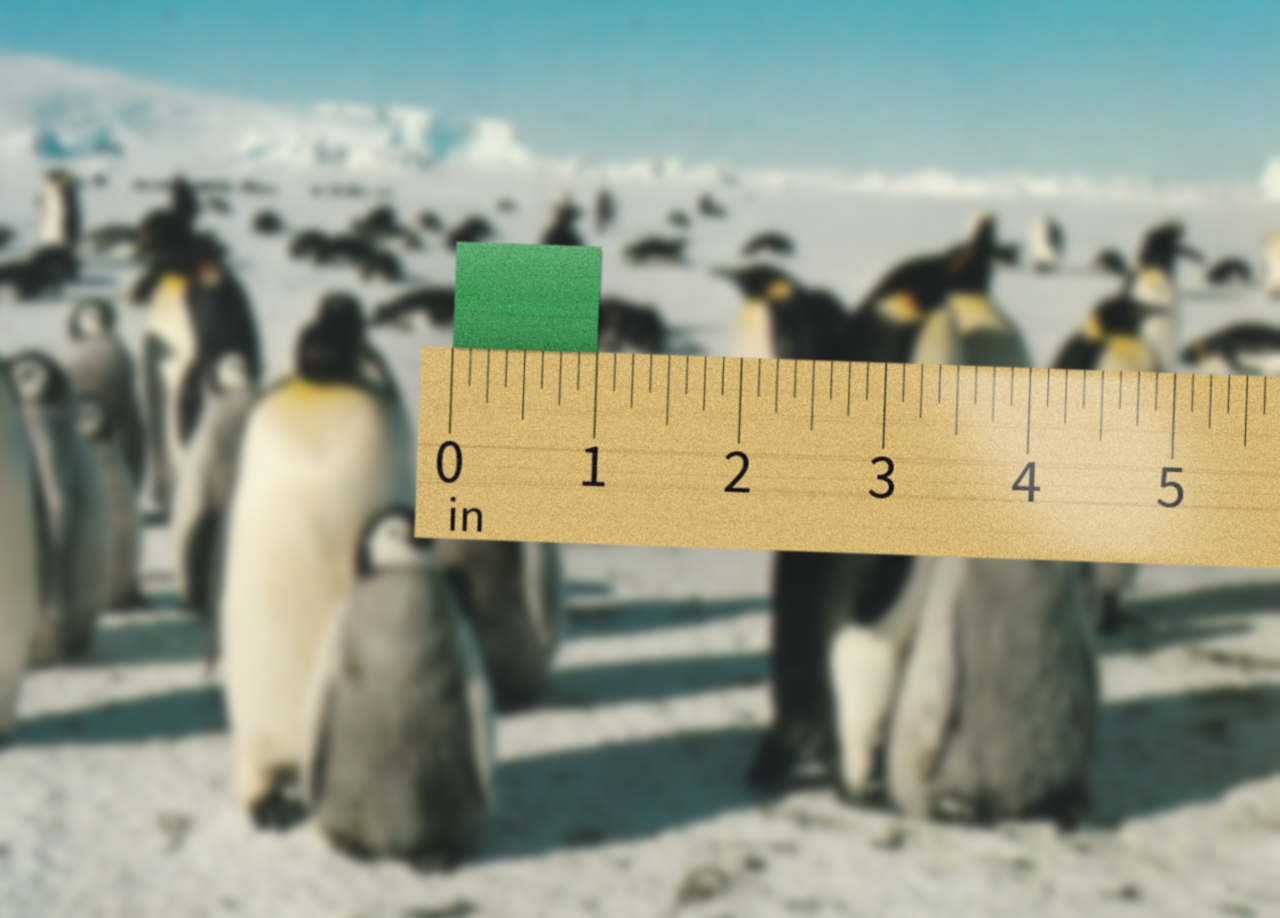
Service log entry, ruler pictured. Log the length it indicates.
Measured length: 1 in
